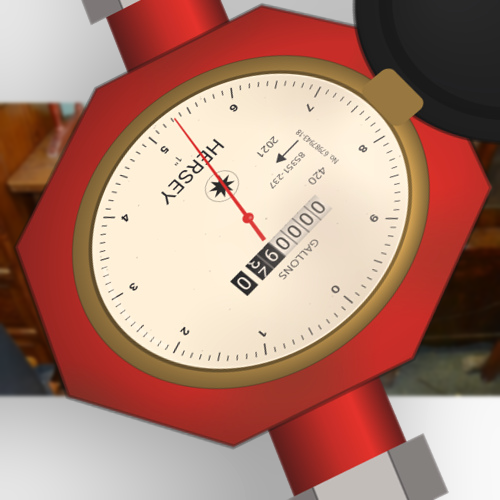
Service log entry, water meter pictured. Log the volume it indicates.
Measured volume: 925.3 gal
